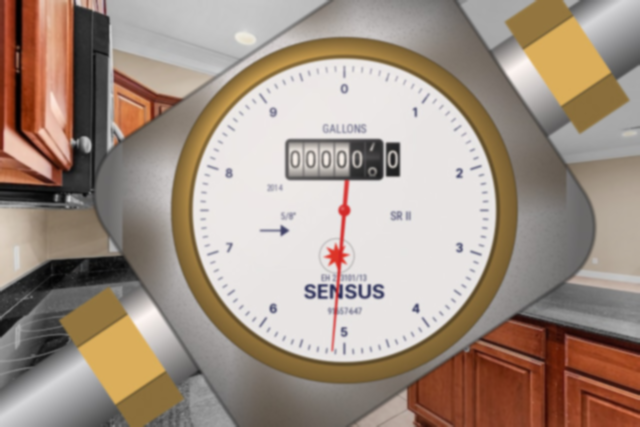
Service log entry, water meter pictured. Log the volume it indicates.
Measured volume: 75.1 gal
